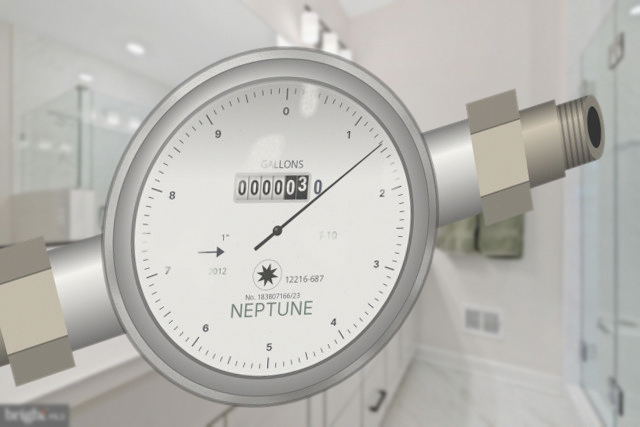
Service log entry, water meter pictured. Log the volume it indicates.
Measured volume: 31.4 gal
